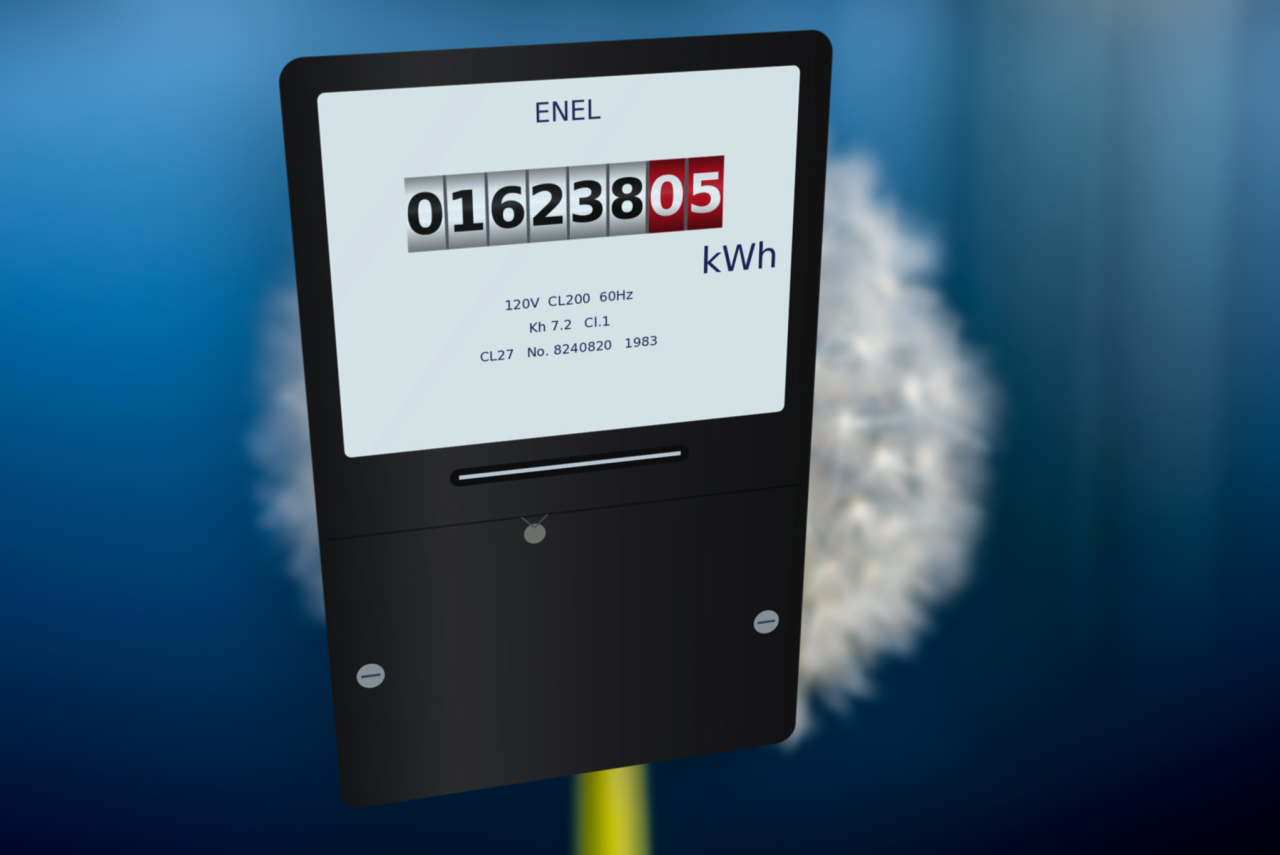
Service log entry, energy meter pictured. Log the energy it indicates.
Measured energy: 16238.05 kWh
